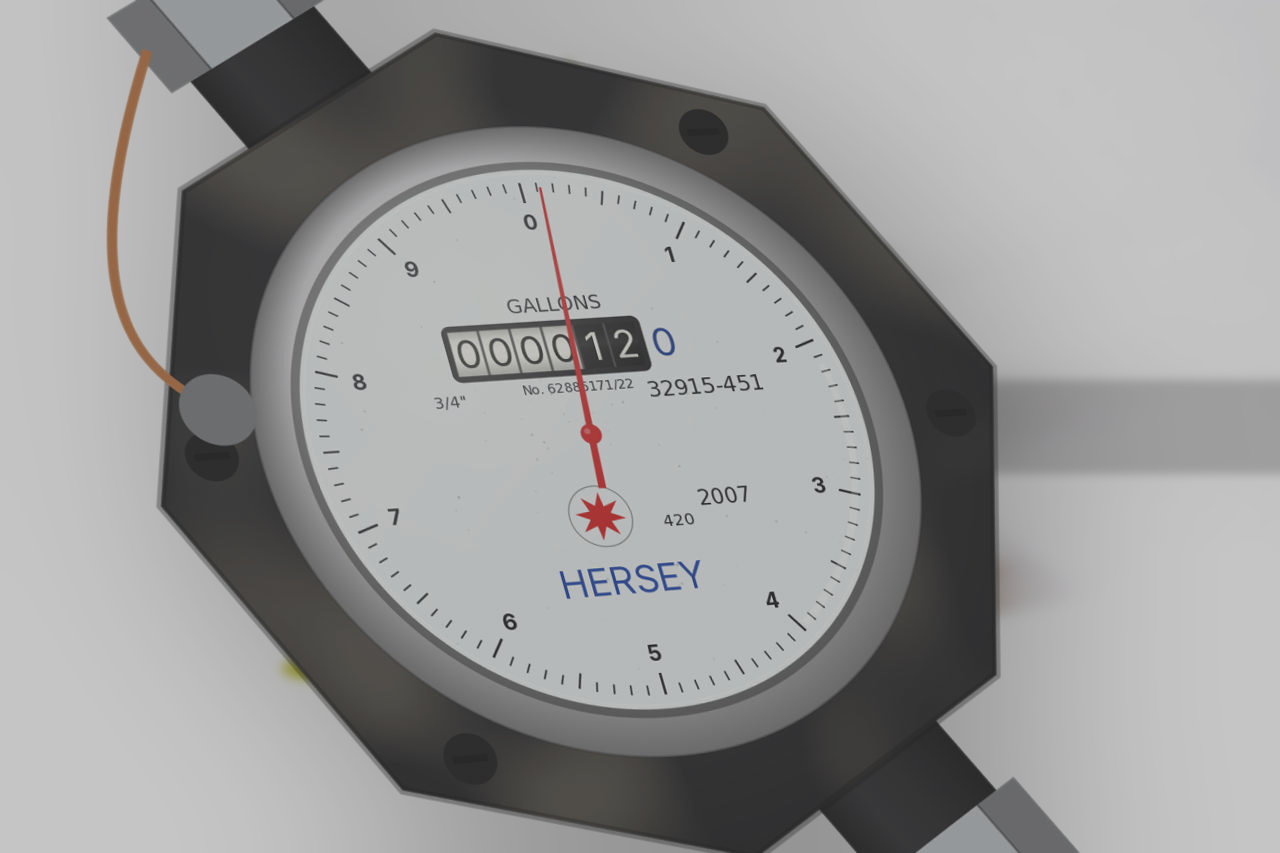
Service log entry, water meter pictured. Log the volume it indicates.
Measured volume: 120.1 gal
